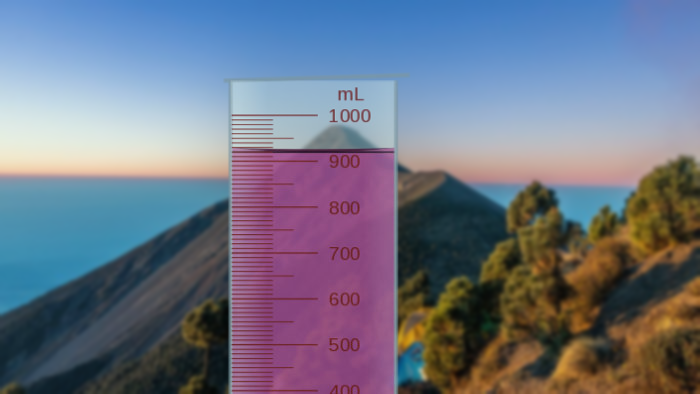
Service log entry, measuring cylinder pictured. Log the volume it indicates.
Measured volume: 920 mL
